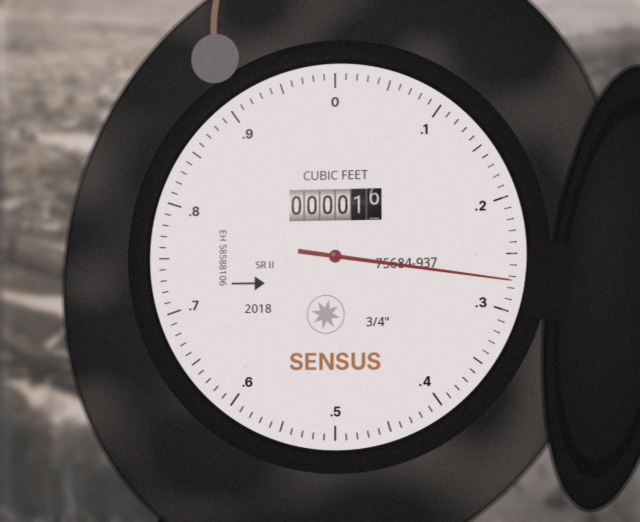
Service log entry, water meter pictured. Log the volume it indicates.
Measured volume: 16.27 ft³
